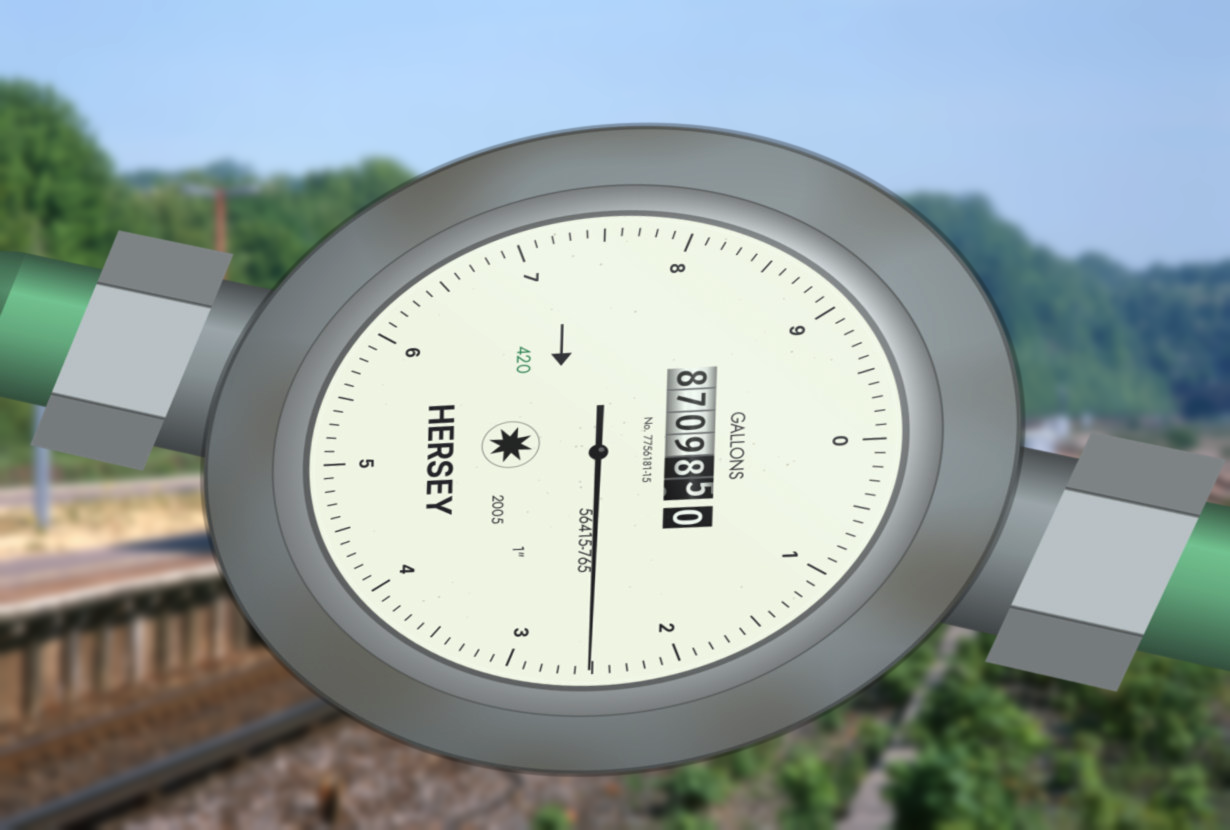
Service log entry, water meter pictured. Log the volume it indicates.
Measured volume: 8709852.5 gal
